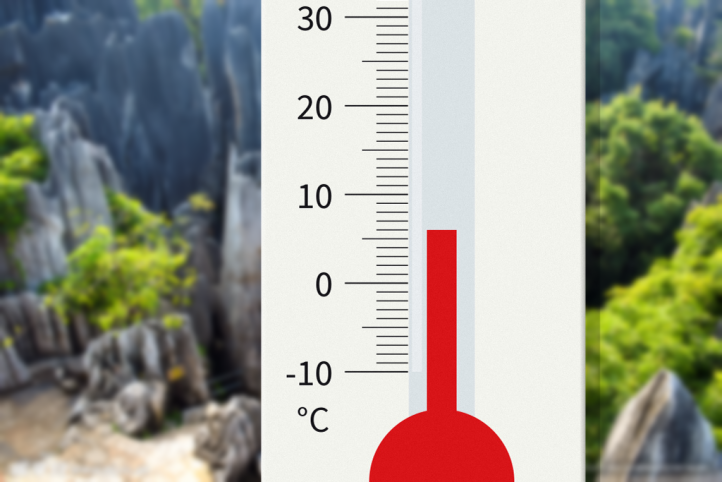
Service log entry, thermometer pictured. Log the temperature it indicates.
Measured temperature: 6 °C
